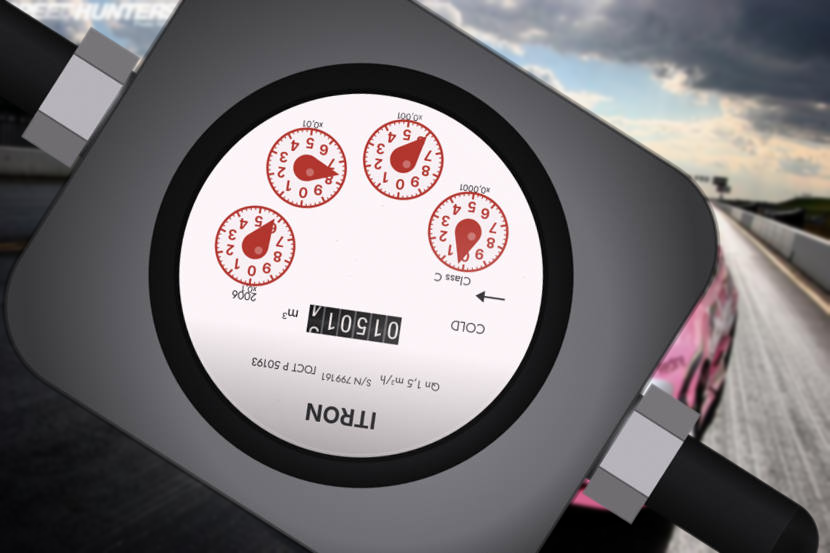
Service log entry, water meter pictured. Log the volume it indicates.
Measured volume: 15013.5760 m³
